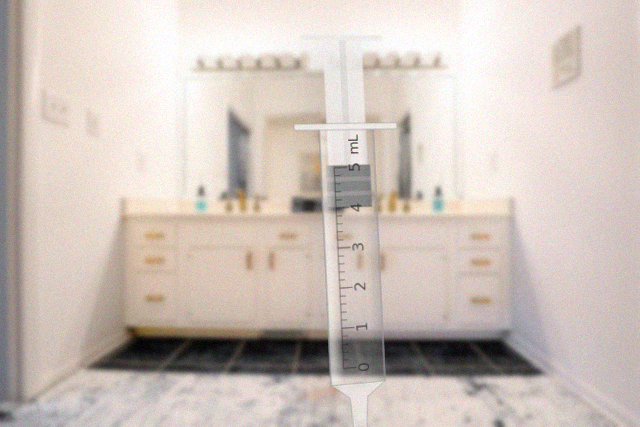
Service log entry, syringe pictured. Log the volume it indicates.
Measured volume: 4 mL
